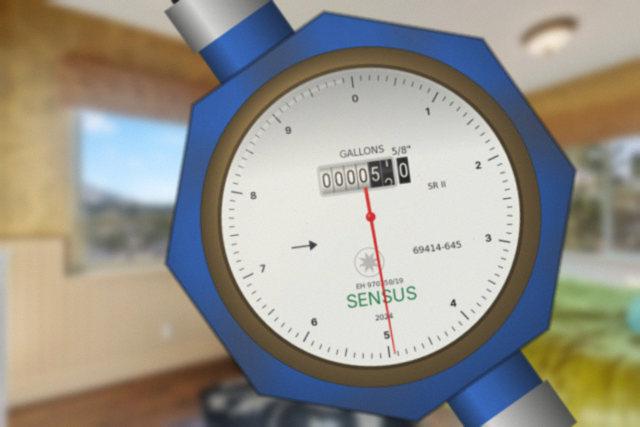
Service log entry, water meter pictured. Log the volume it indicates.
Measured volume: 514.9 gal
